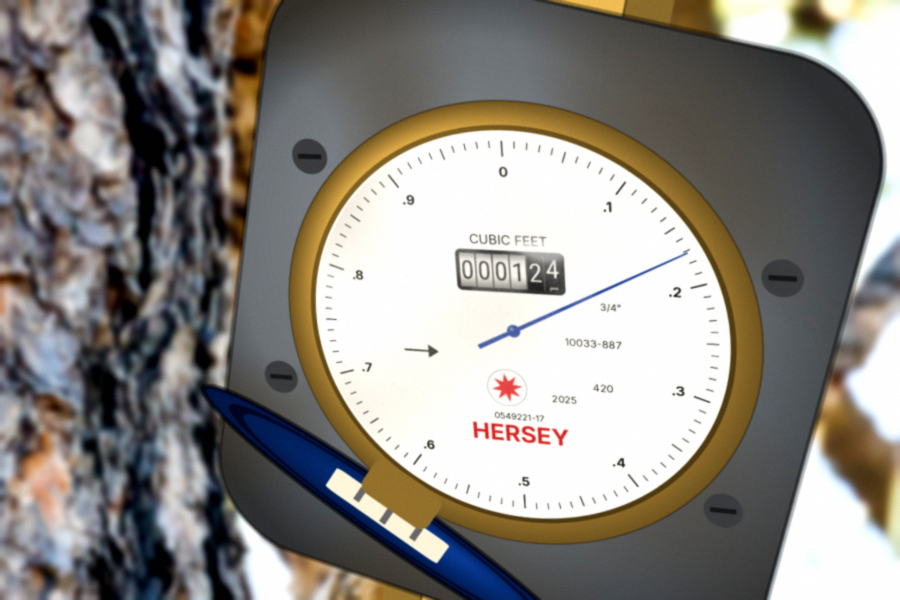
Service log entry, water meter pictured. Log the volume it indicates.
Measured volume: 124.17 ft³
